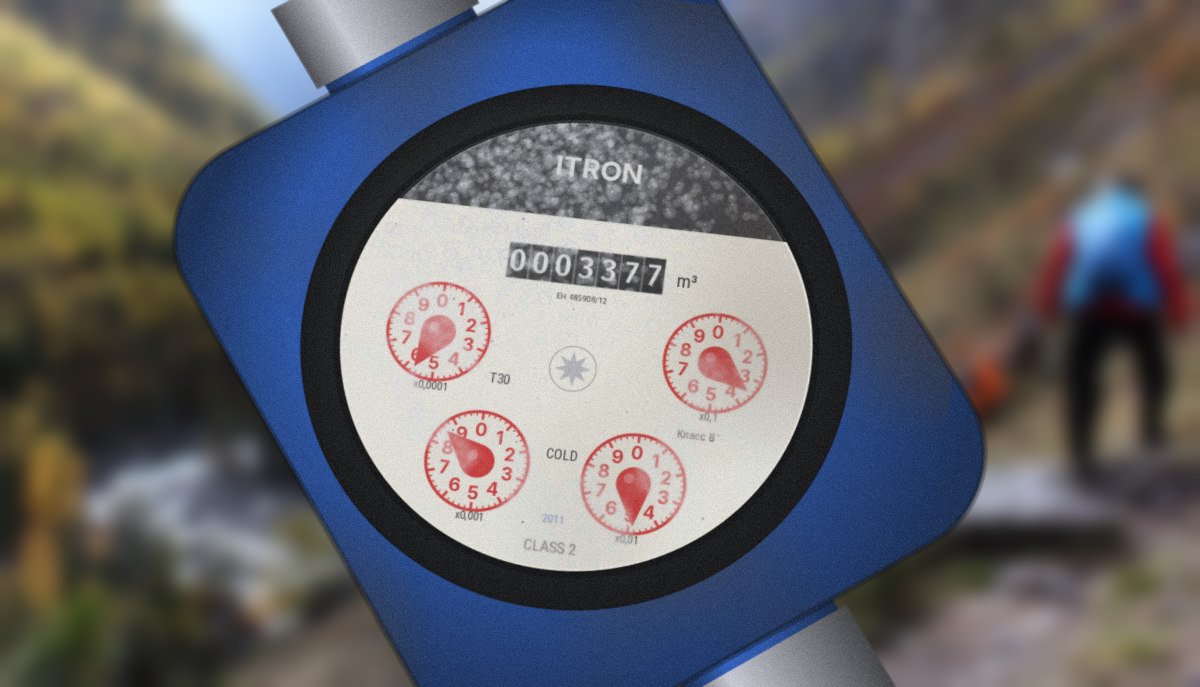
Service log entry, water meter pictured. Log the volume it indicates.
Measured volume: 3377.3485 m³
